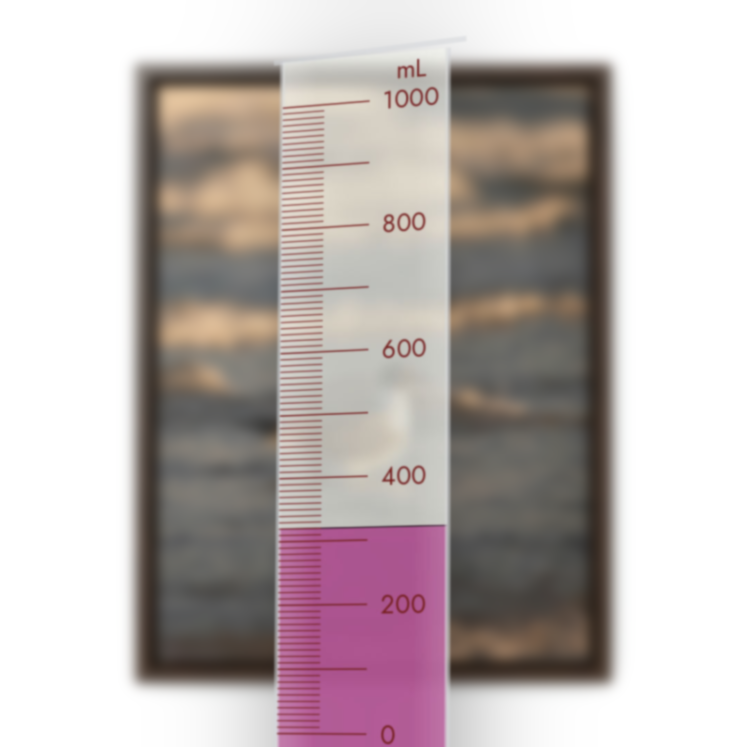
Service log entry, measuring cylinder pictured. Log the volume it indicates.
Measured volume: 320 mL
